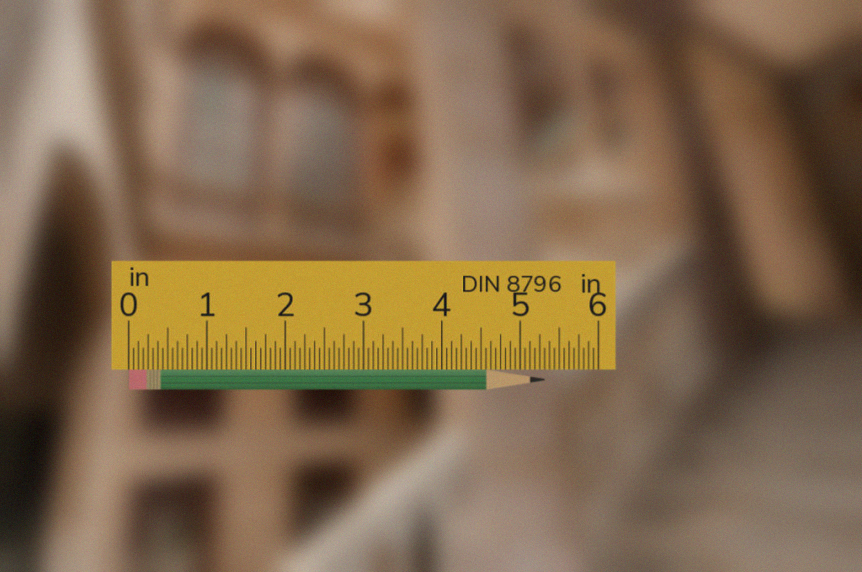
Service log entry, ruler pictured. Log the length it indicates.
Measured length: 5.3125 in
